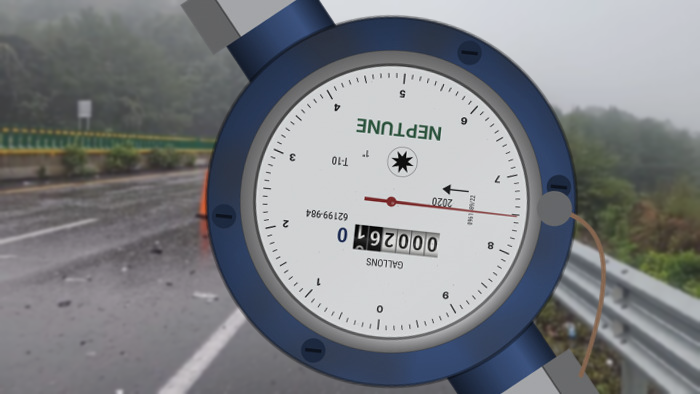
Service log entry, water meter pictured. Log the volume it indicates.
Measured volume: 2607.5 gal
